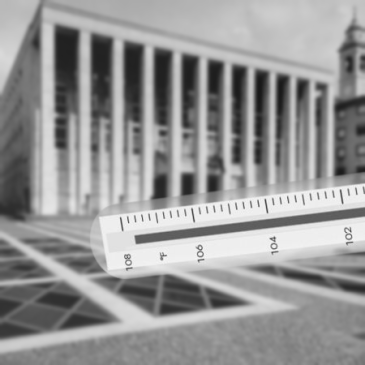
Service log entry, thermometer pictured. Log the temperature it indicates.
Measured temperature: 107.7 °F
